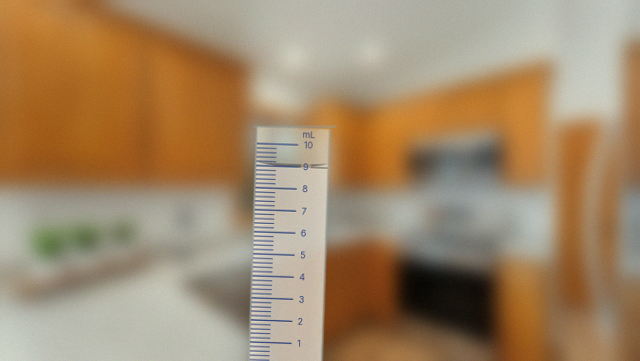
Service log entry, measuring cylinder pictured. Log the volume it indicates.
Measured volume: 9 mL
